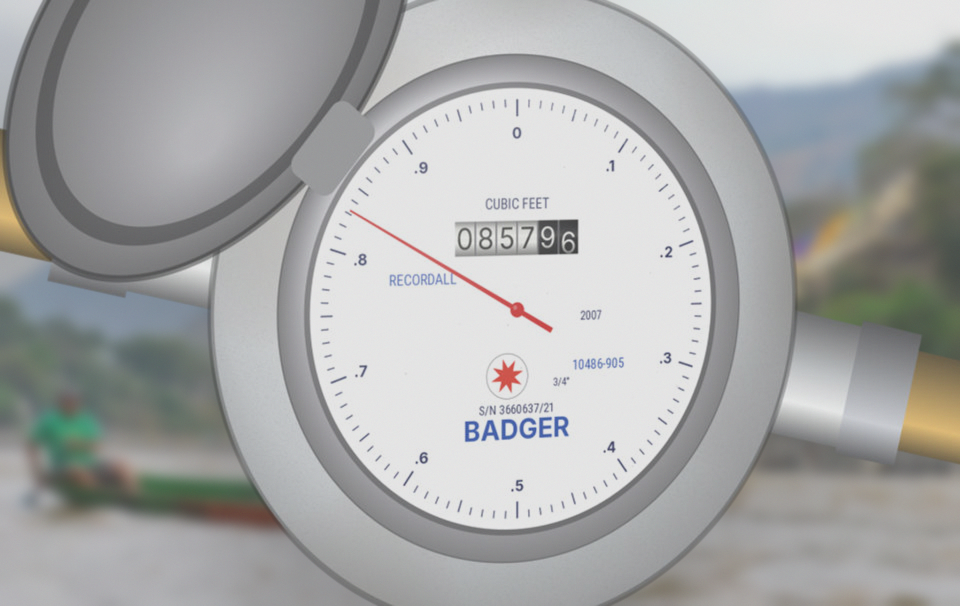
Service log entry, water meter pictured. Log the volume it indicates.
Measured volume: 85795.83 ft³
